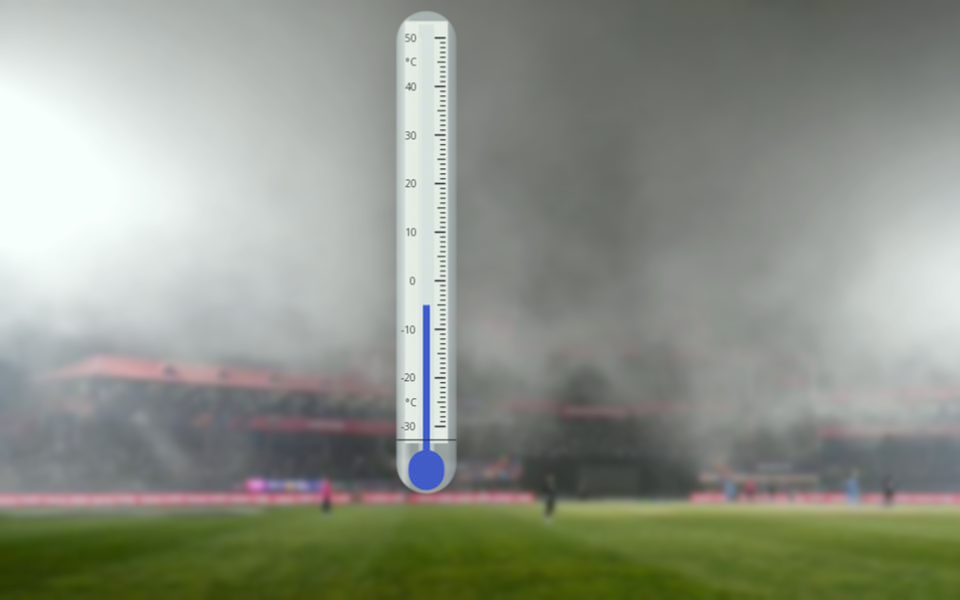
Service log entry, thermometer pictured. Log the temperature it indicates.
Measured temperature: -5 °C
